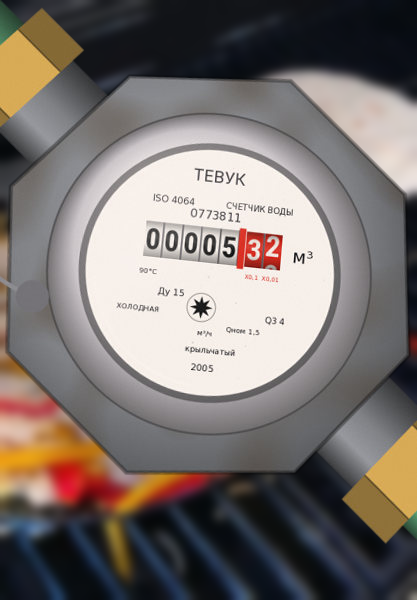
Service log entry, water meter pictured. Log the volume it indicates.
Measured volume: 5.32 m³
